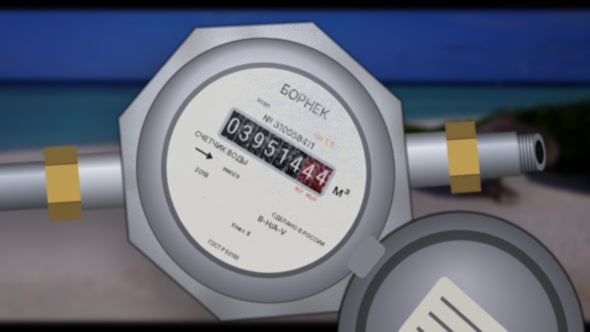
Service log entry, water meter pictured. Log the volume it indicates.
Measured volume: 39514.44 m³
